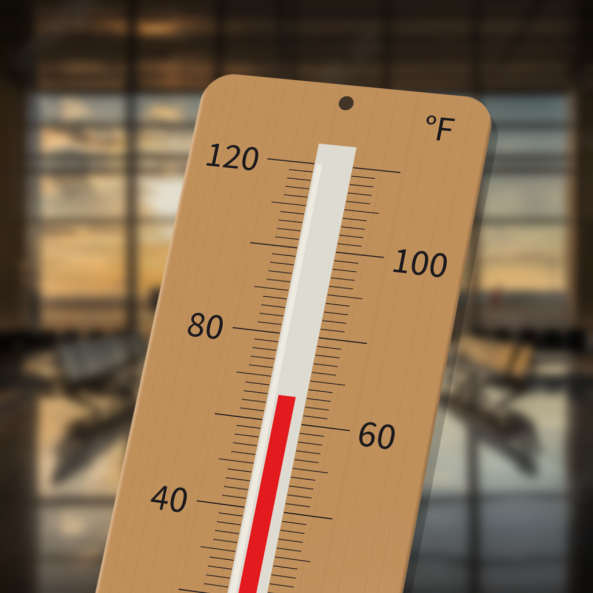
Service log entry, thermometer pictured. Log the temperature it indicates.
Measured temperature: 66 °F
